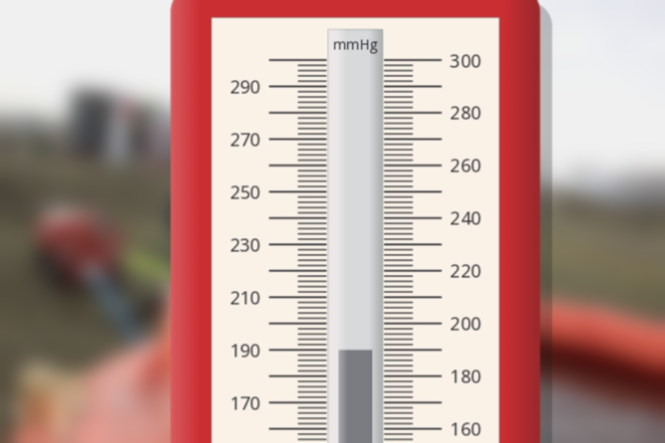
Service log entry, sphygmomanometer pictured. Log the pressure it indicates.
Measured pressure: 190 mmHg
